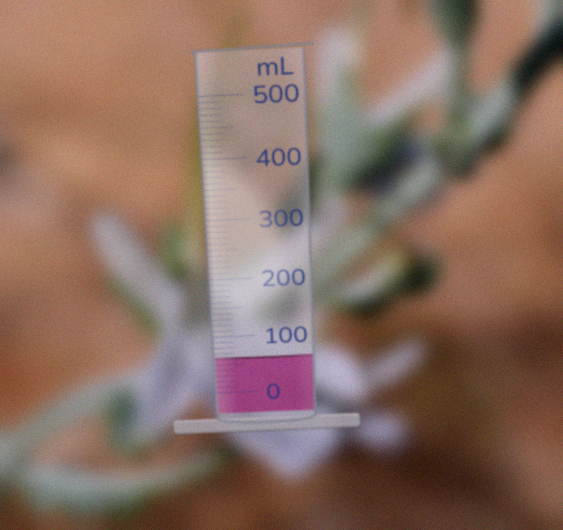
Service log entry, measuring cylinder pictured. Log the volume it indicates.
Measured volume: 60 mL
